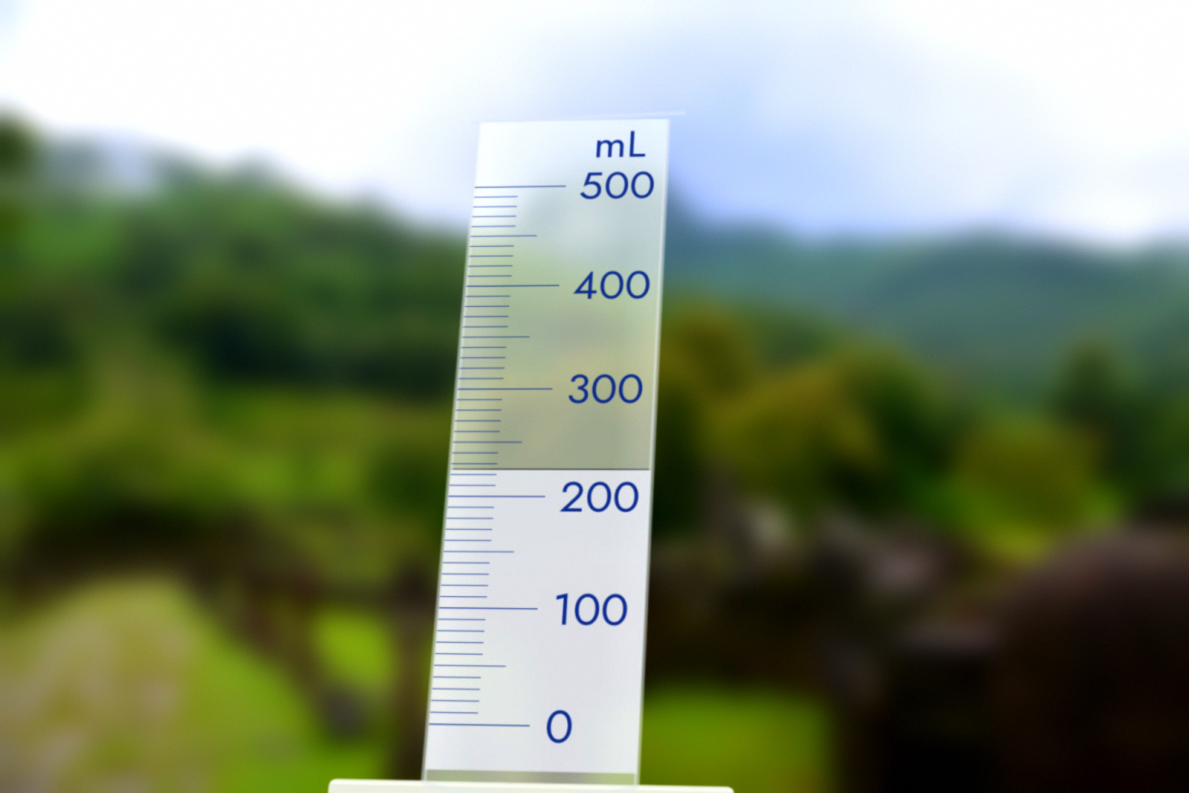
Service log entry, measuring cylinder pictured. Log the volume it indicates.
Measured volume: 225 mL
